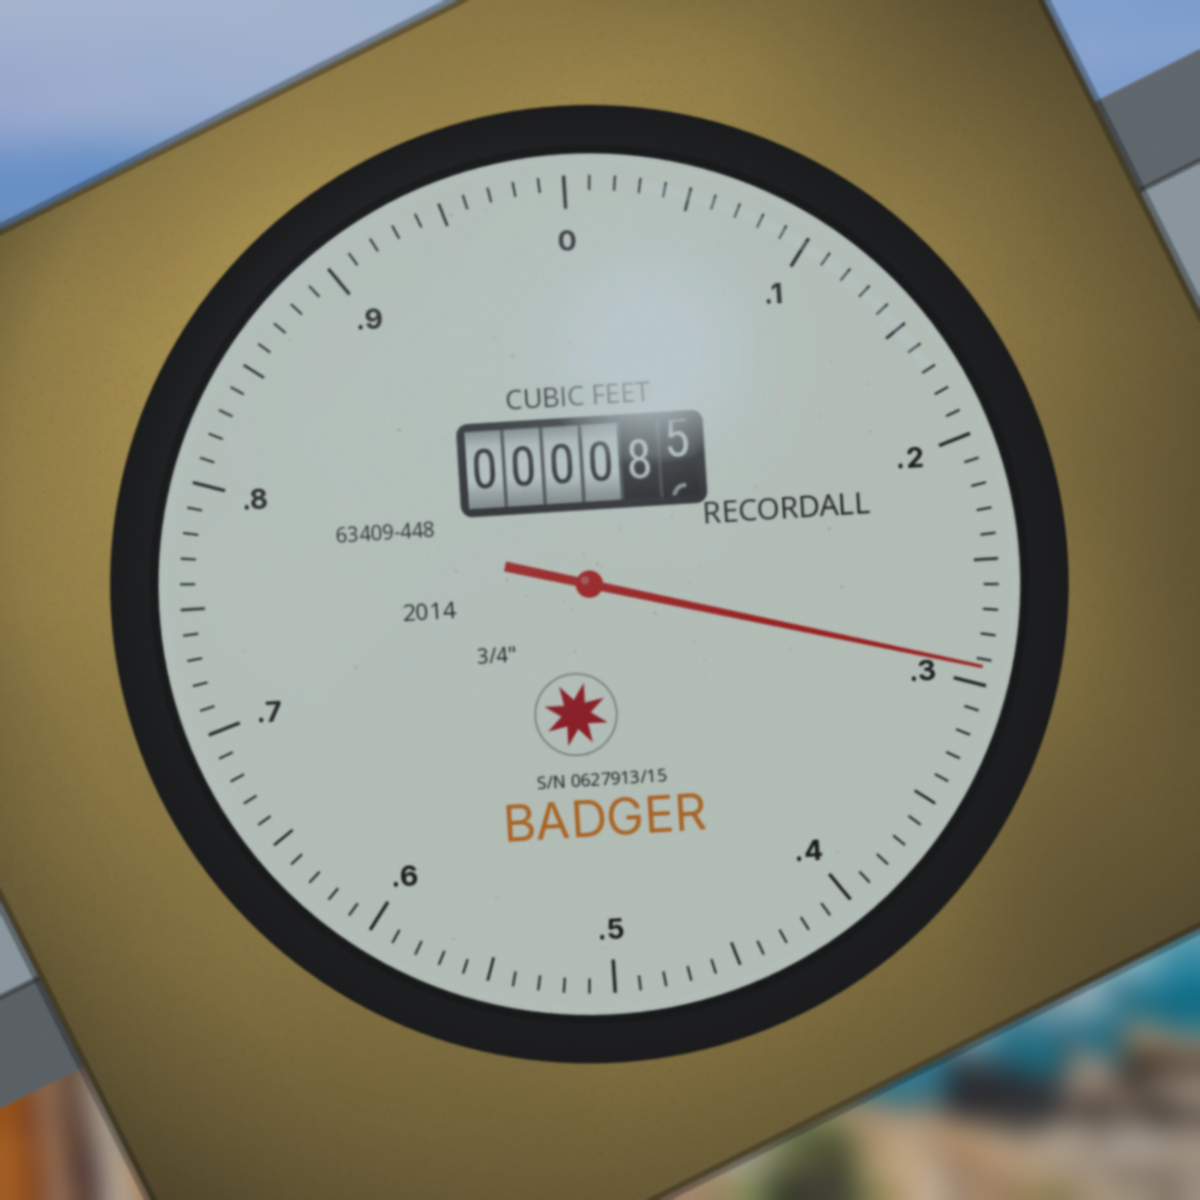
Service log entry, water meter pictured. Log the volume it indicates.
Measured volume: 85.29 ft³
